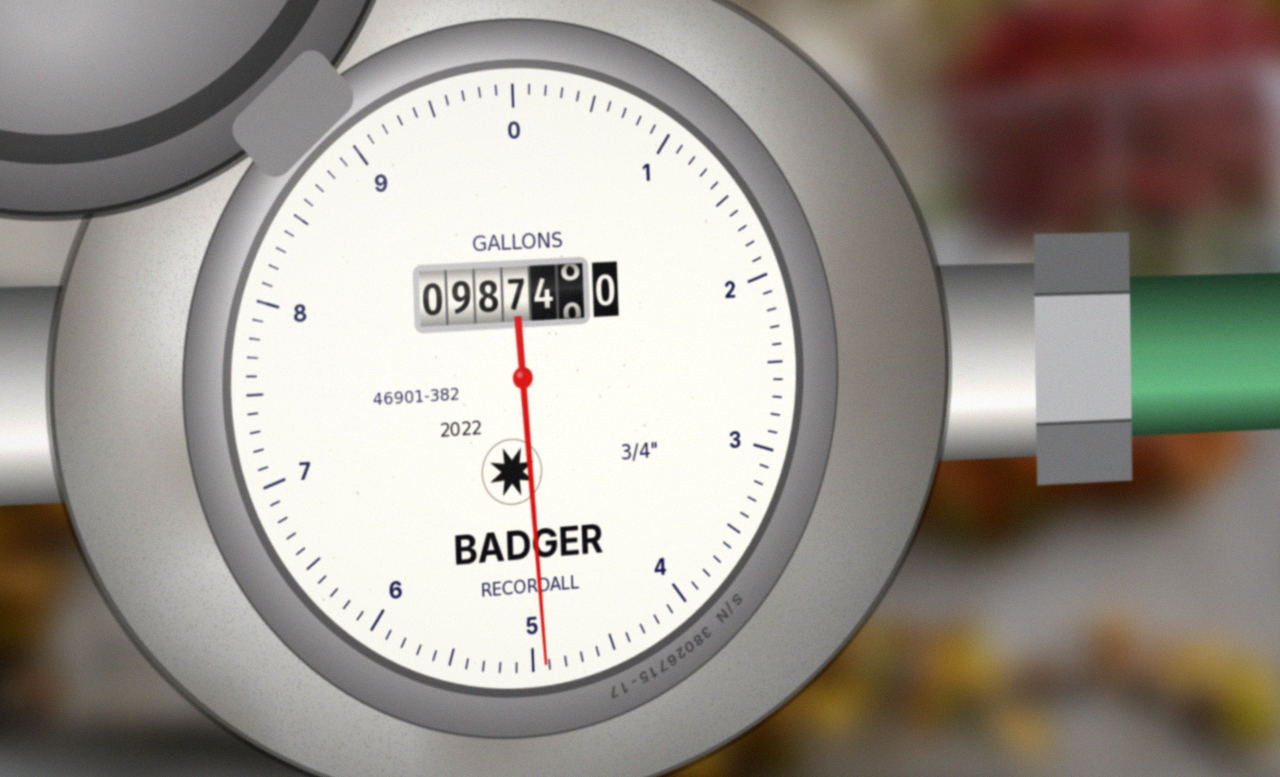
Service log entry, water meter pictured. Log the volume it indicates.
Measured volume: 987484.9 gal
